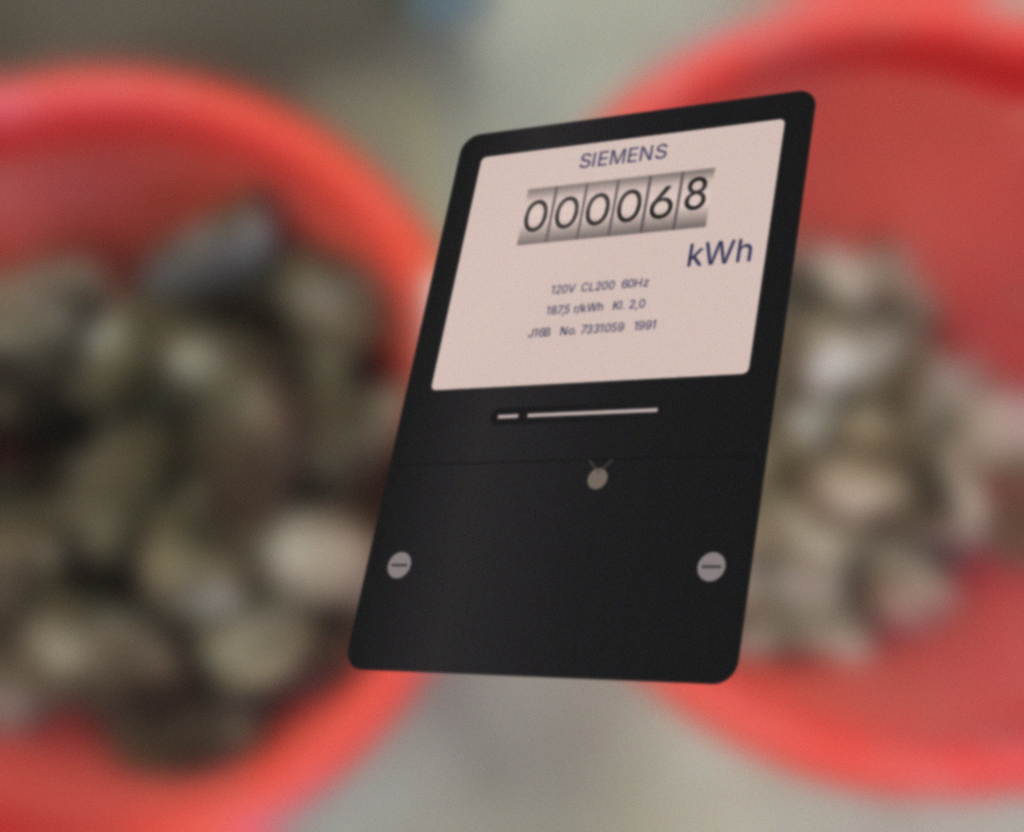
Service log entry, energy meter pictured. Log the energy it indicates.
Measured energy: 68 kWh
